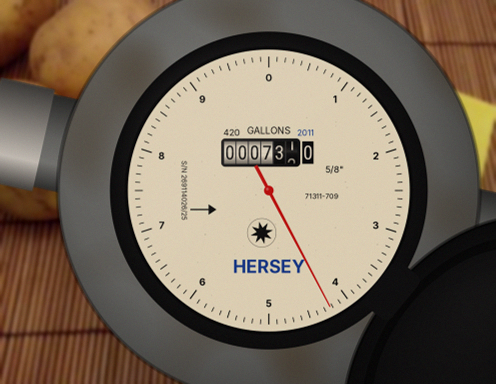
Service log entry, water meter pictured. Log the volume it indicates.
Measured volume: 7314.2 gal
